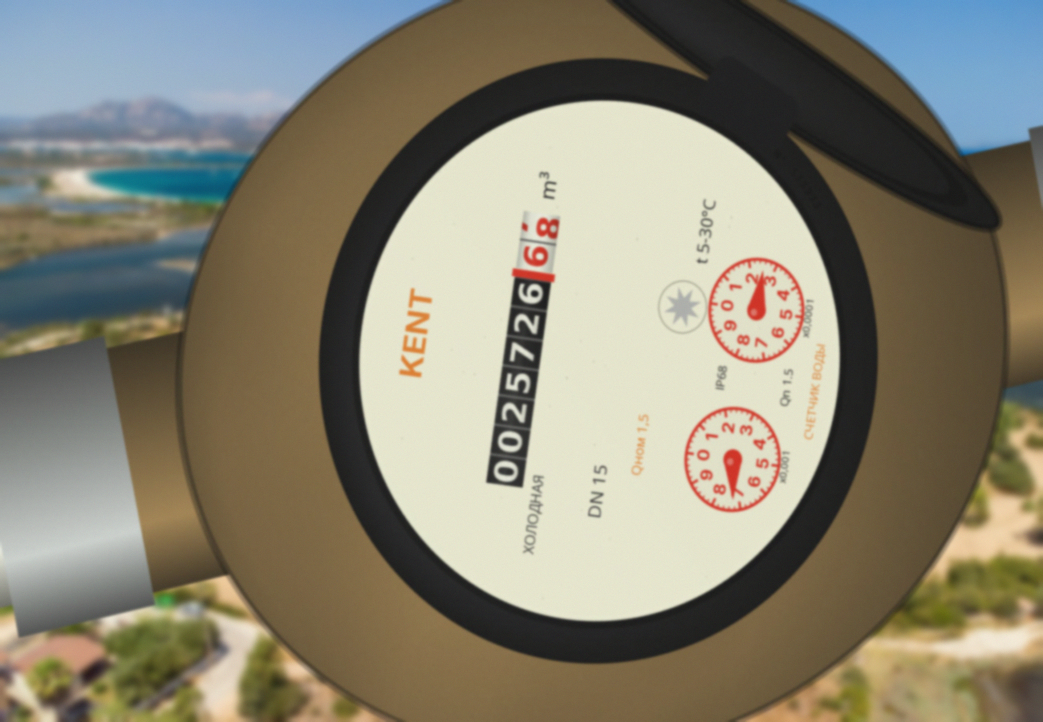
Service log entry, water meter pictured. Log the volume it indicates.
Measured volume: 25726.6772 m³
